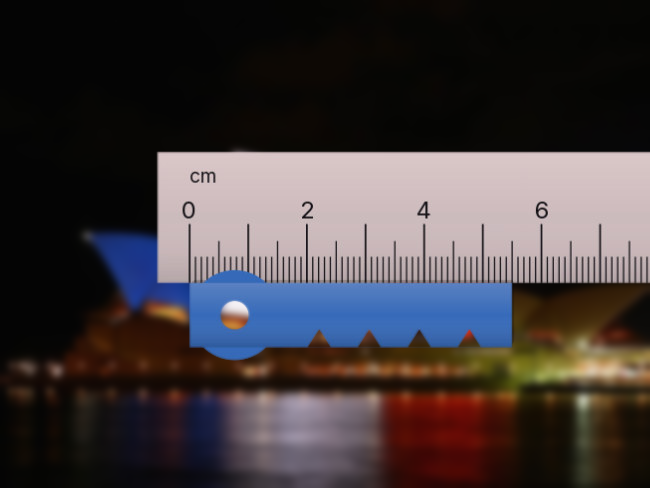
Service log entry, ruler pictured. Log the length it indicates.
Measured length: 5.5 cm
